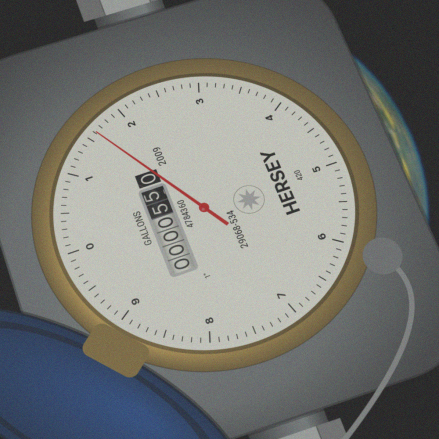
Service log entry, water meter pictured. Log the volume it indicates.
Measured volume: 551.6 gal
